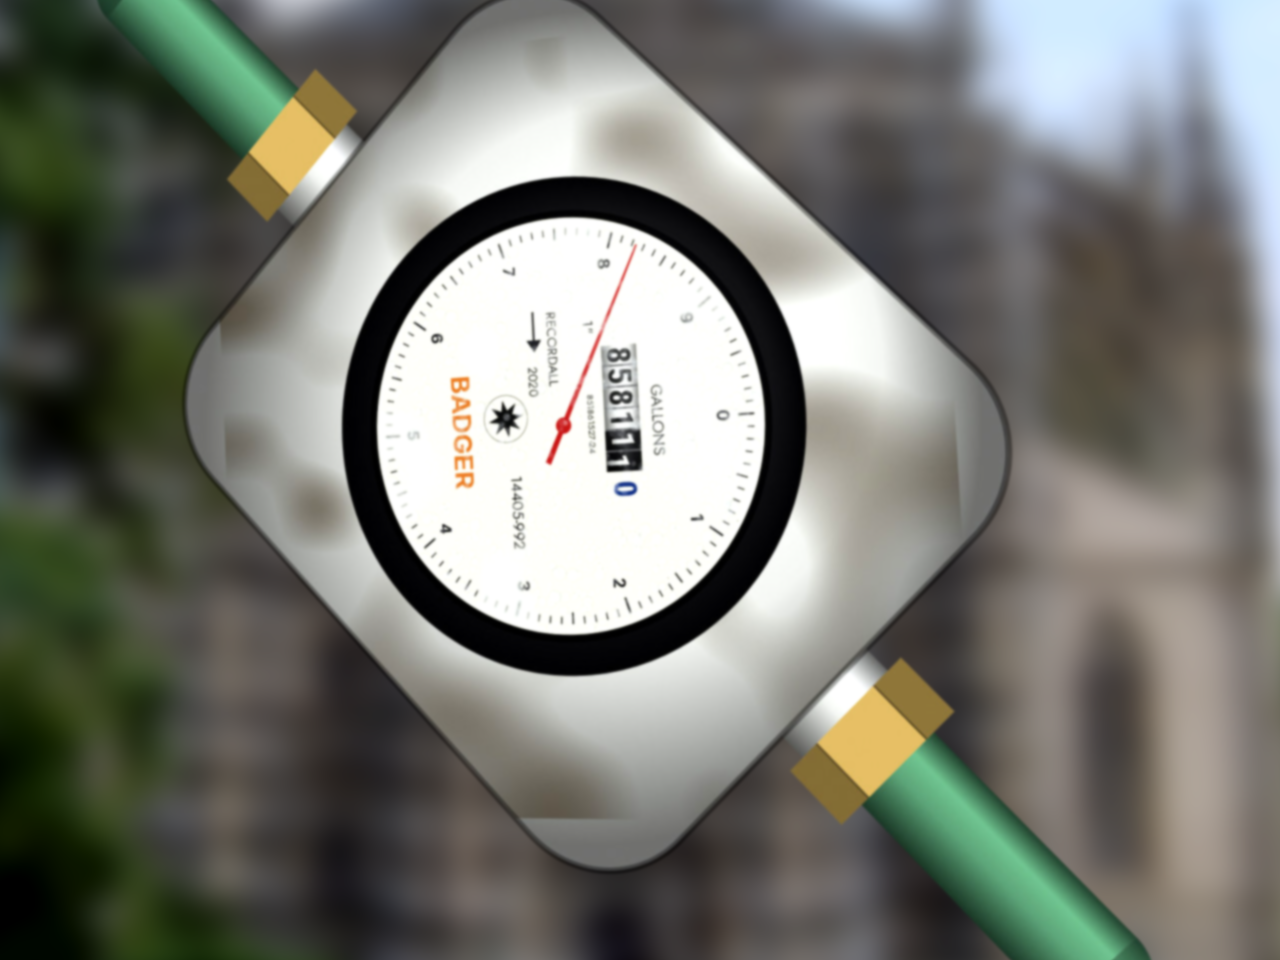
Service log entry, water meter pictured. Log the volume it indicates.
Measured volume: 8581108.2 gal
